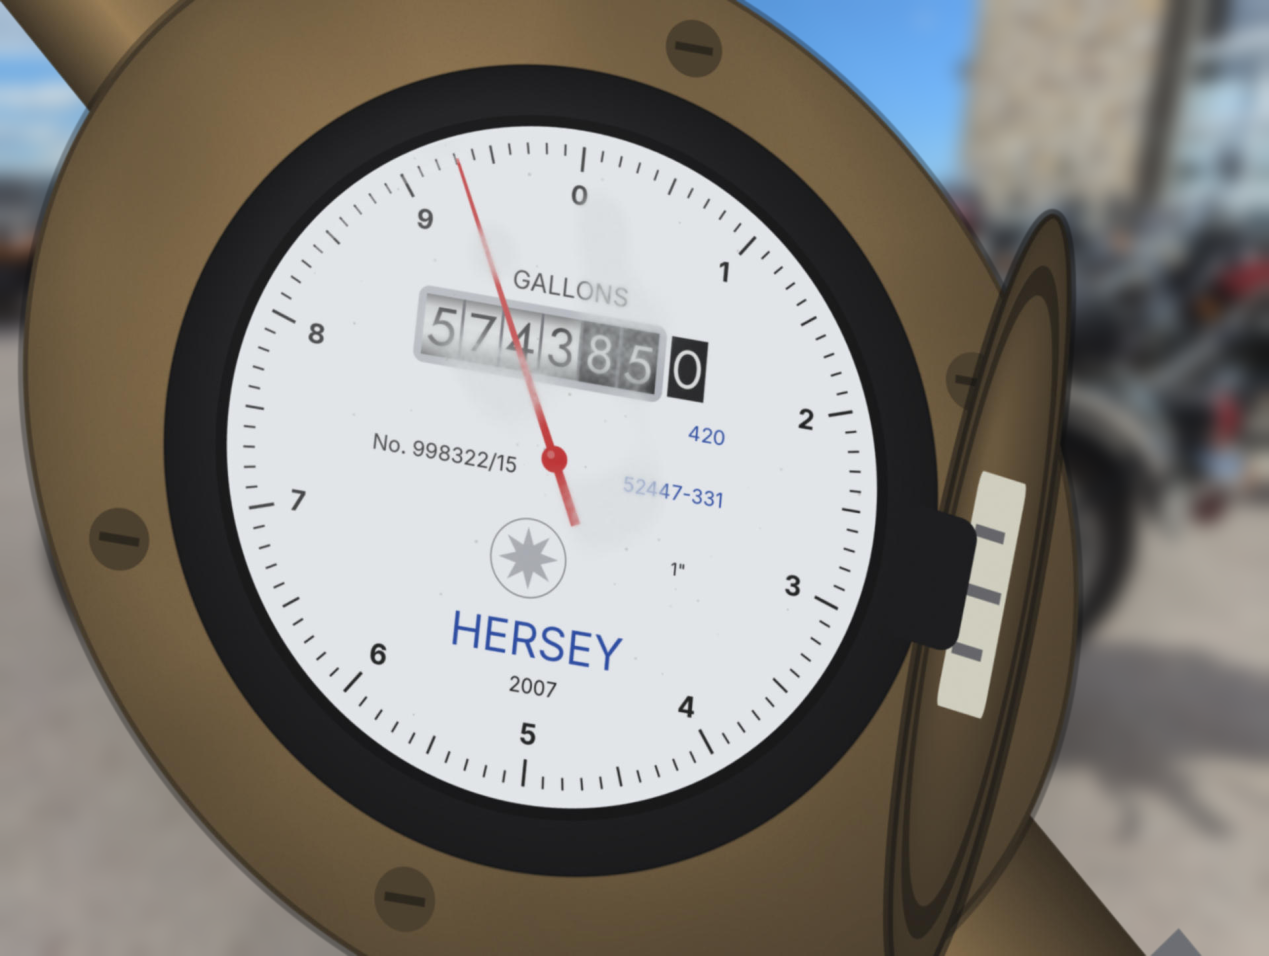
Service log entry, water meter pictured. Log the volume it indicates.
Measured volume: 5743849.3 gal
